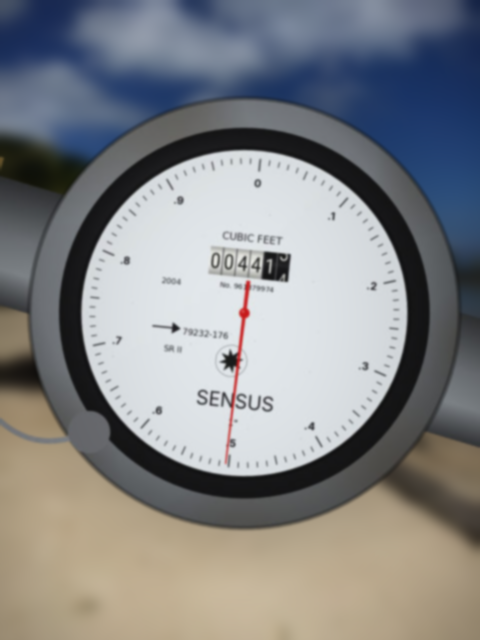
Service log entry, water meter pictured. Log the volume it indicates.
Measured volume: 4413.50 ft³
